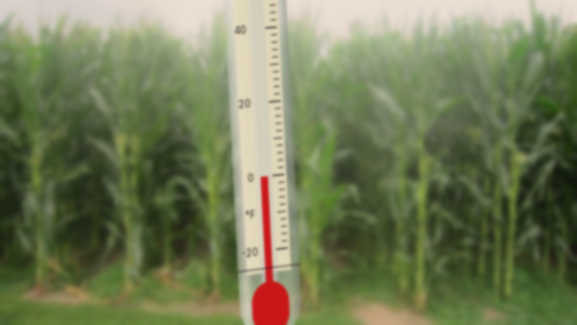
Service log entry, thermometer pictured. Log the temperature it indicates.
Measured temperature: 0 °F
